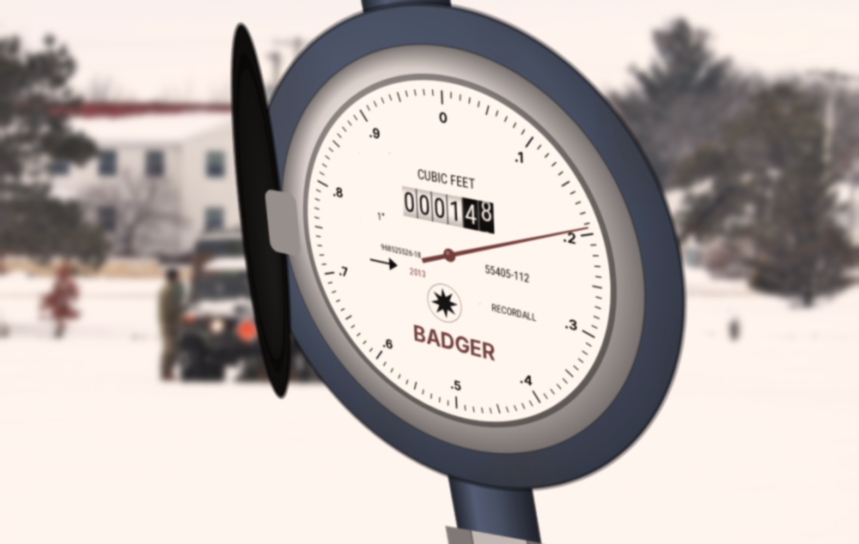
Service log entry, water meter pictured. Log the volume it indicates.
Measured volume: 148.19 ft³
